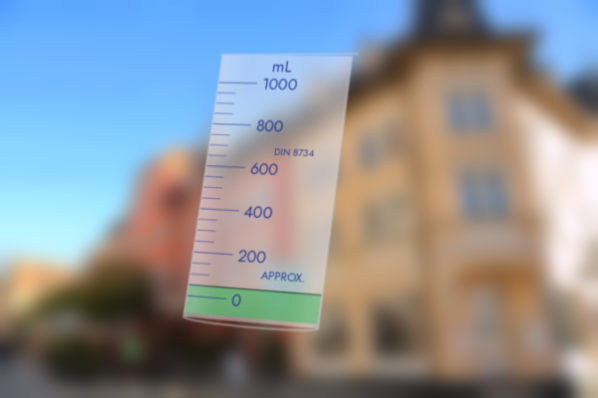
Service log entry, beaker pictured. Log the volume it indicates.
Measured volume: 50 mL
